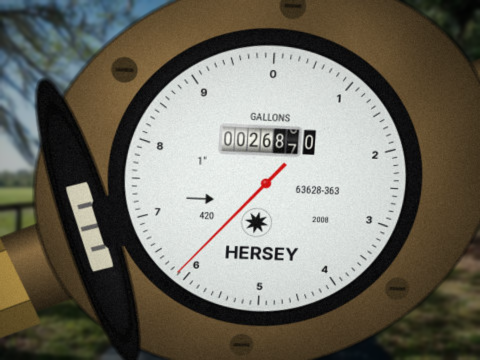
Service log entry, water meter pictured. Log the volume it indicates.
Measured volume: 26866.1 gal
